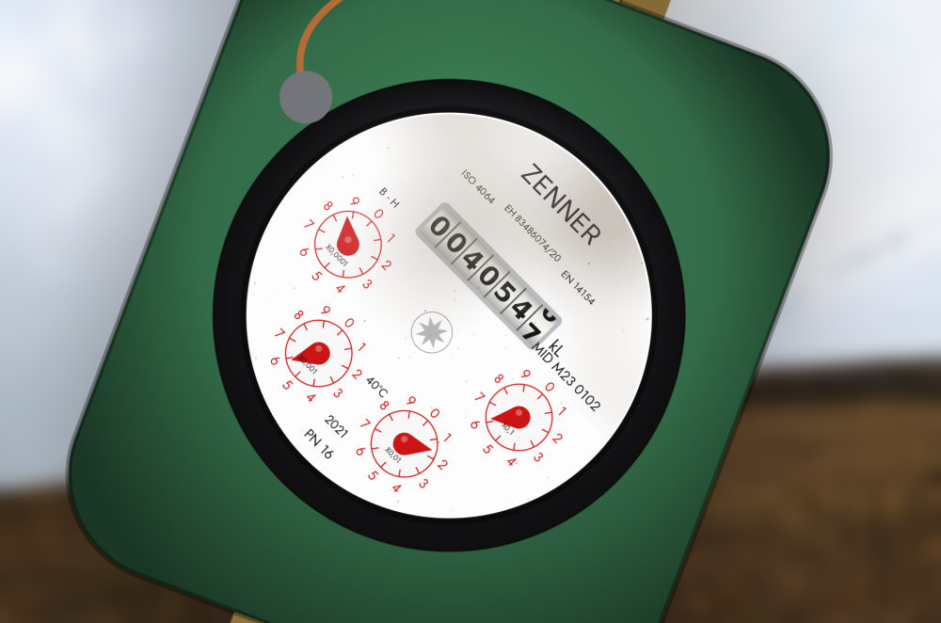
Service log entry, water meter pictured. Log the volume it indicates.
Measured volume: 40546.6158 kL
